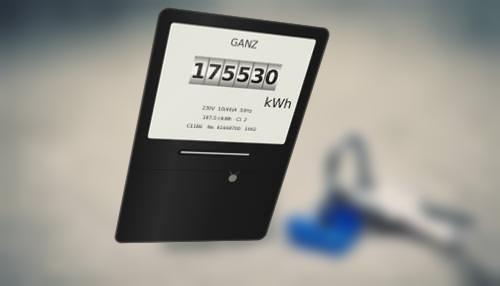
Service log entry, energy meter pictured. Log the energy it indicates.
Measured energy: 175530 kWh
